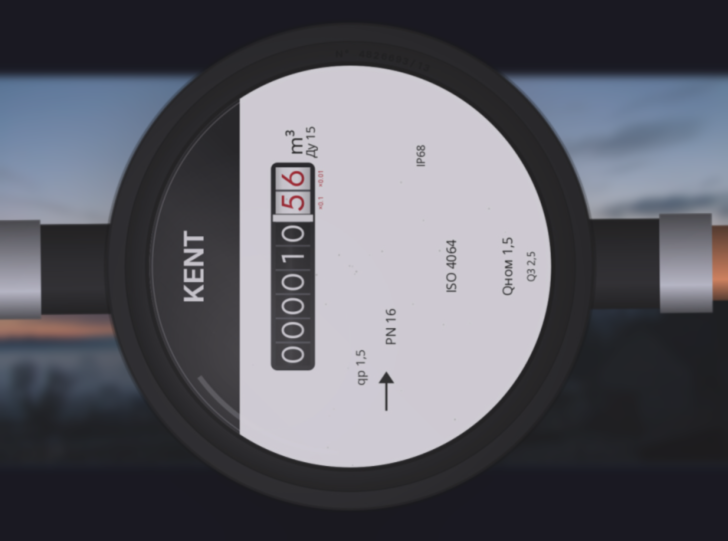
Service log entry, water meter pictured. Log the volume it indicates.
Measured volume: 10.56 m³
